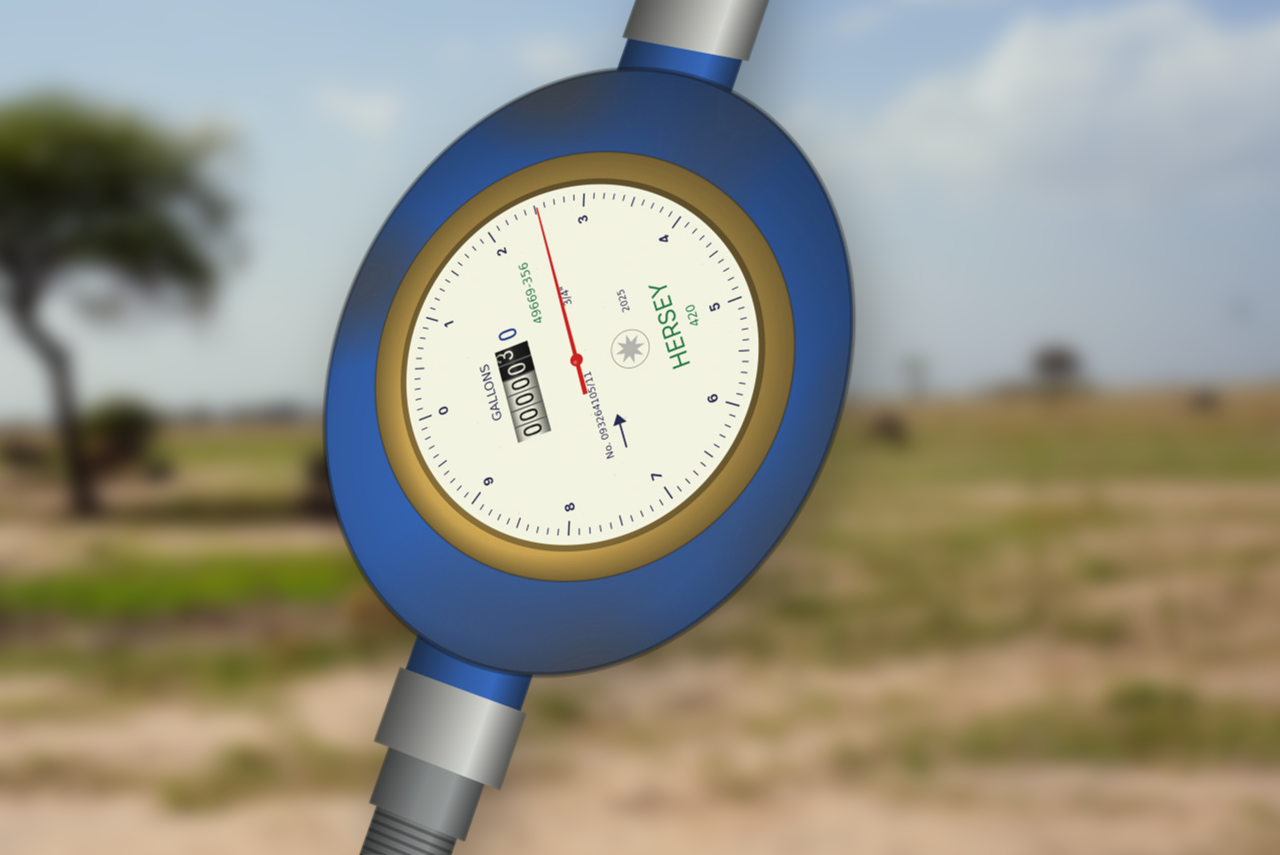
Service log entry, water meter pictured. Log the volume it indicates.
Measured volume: 32.5 gal
